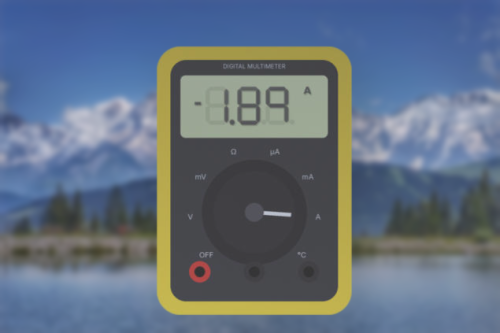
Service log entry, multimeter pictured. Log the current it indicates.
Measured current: -1.89 A
